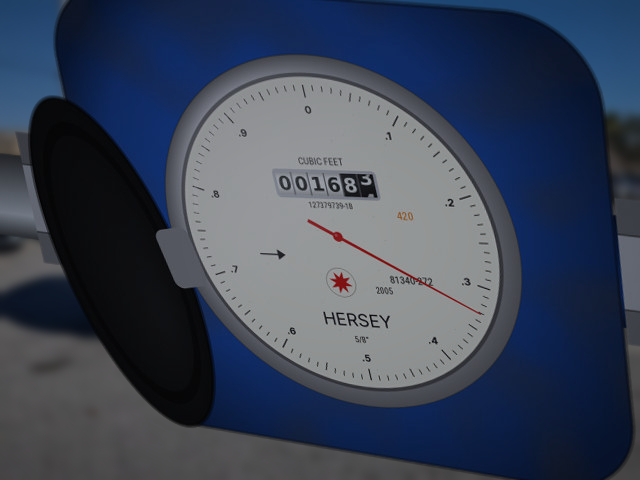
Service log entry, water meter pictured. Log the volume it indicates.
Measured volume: 1683.33 ft³
